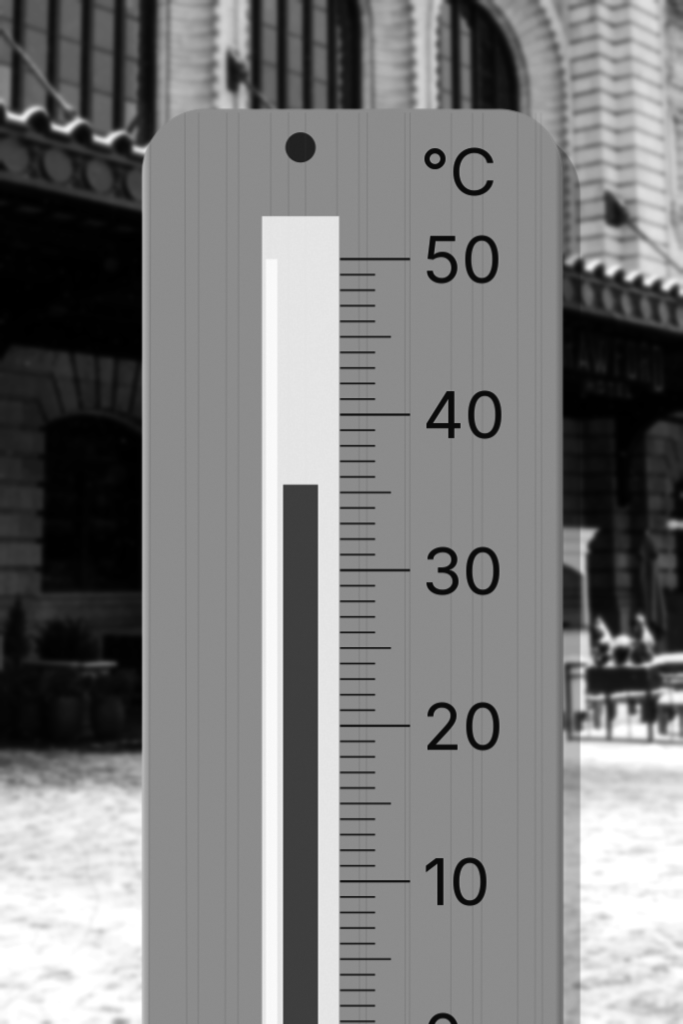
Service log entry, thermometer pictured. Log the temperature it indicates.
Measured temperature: 35.5 °C
